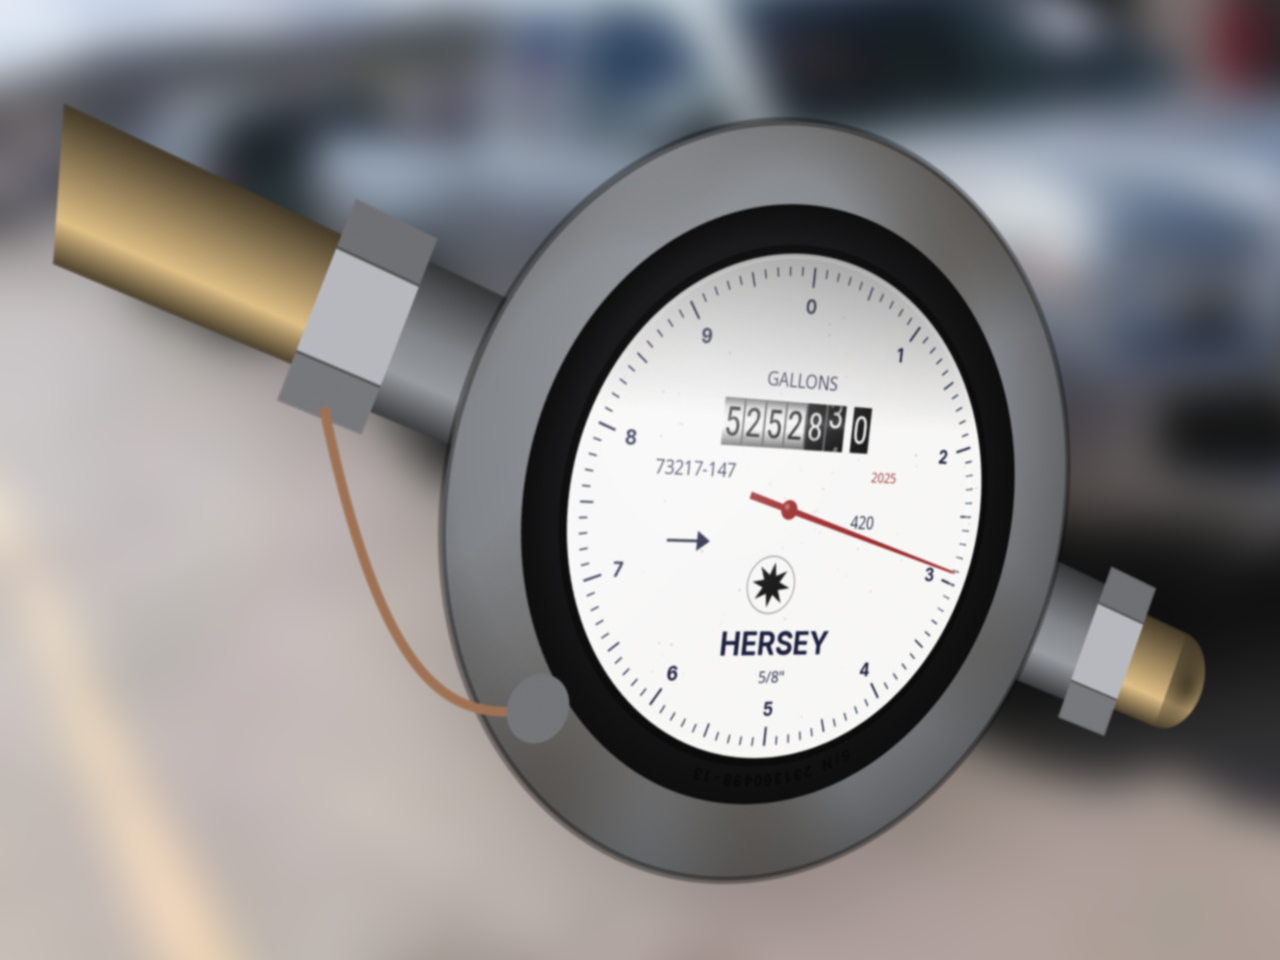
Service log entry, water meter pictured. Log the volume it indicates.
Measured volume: 5252832.9 gal
